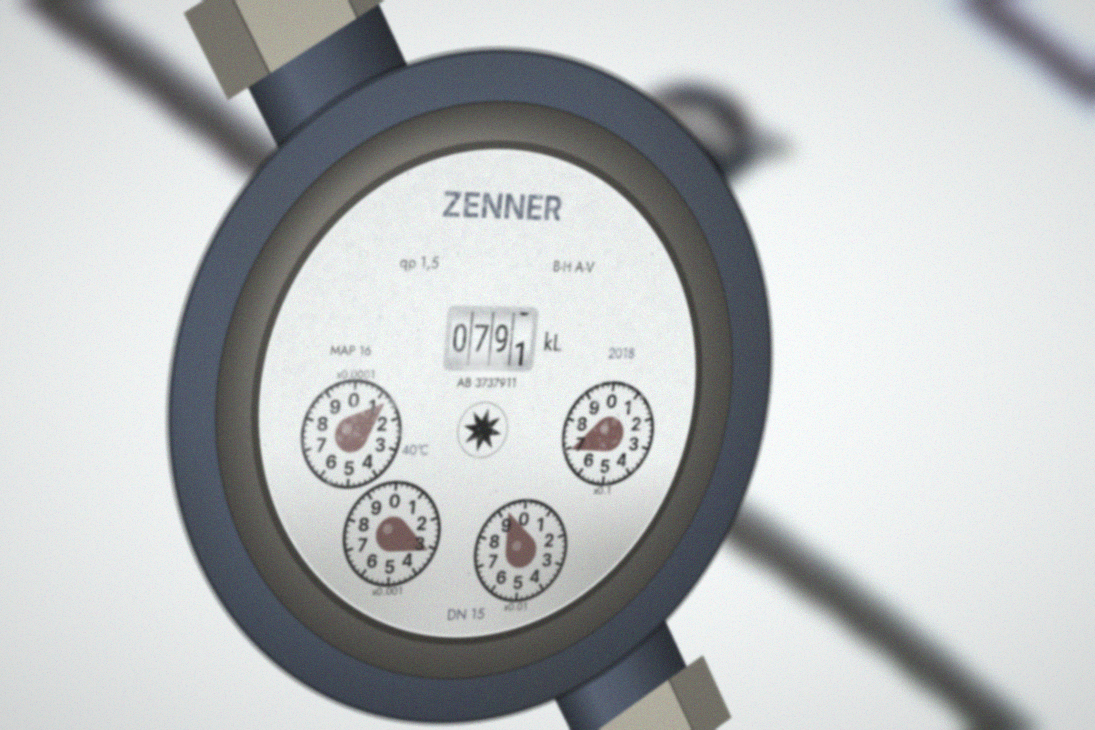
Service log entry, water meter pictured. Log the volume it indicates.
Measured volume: 790.6931 kL
